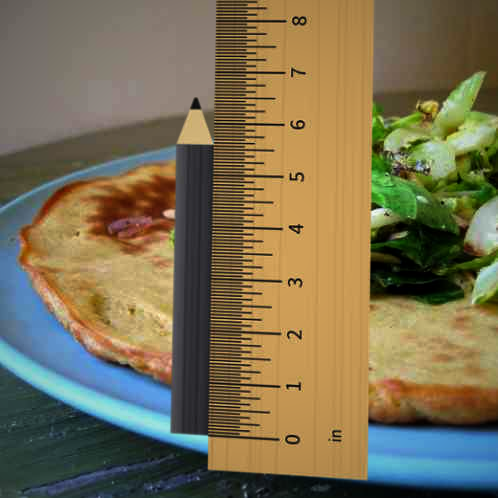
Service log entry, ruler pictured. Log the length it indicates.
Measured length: 6.5 in
